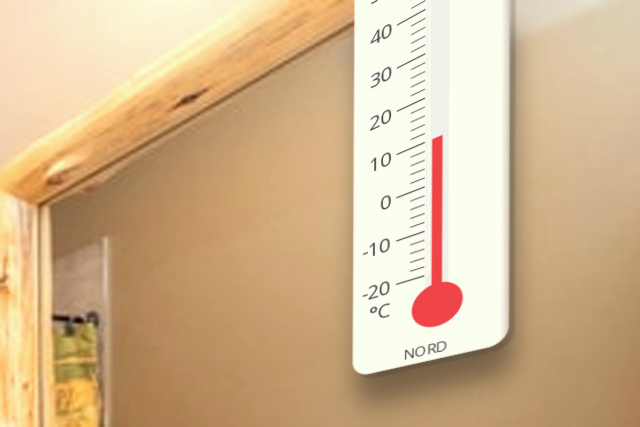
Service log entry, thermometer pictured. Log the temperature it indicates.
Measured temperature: 10 °C
